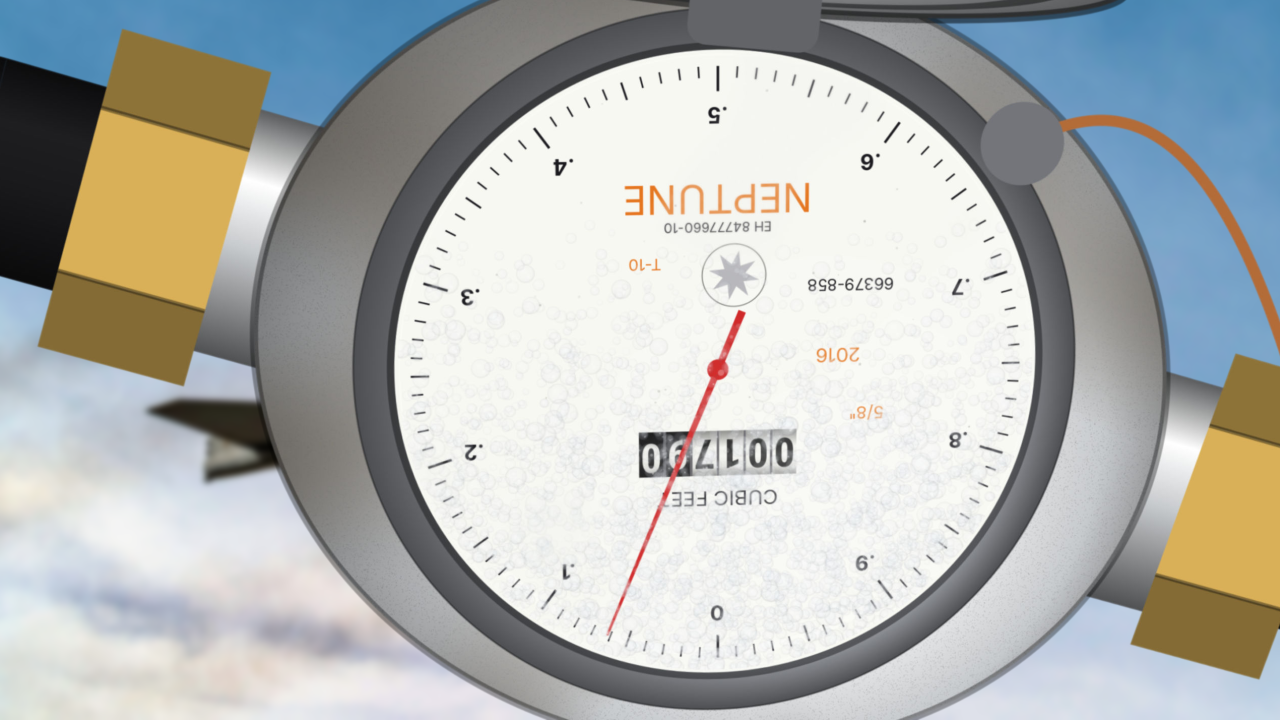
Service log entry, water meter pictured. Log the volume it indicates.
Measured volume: 1790.06 ft³
